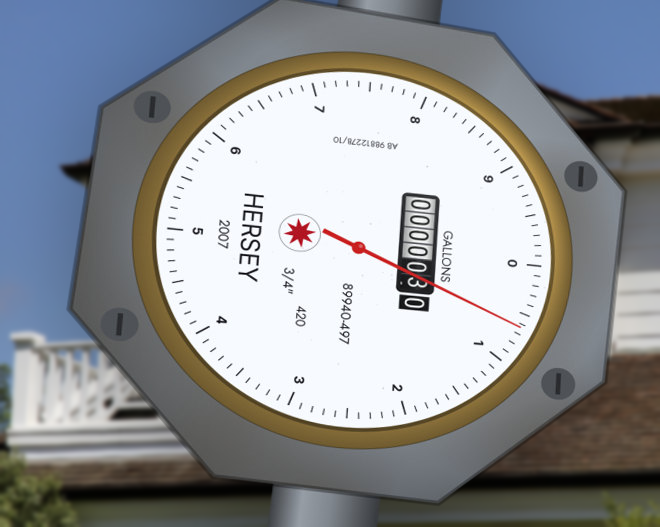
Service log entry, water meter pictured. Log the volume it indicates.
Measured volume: 30.6 gal
